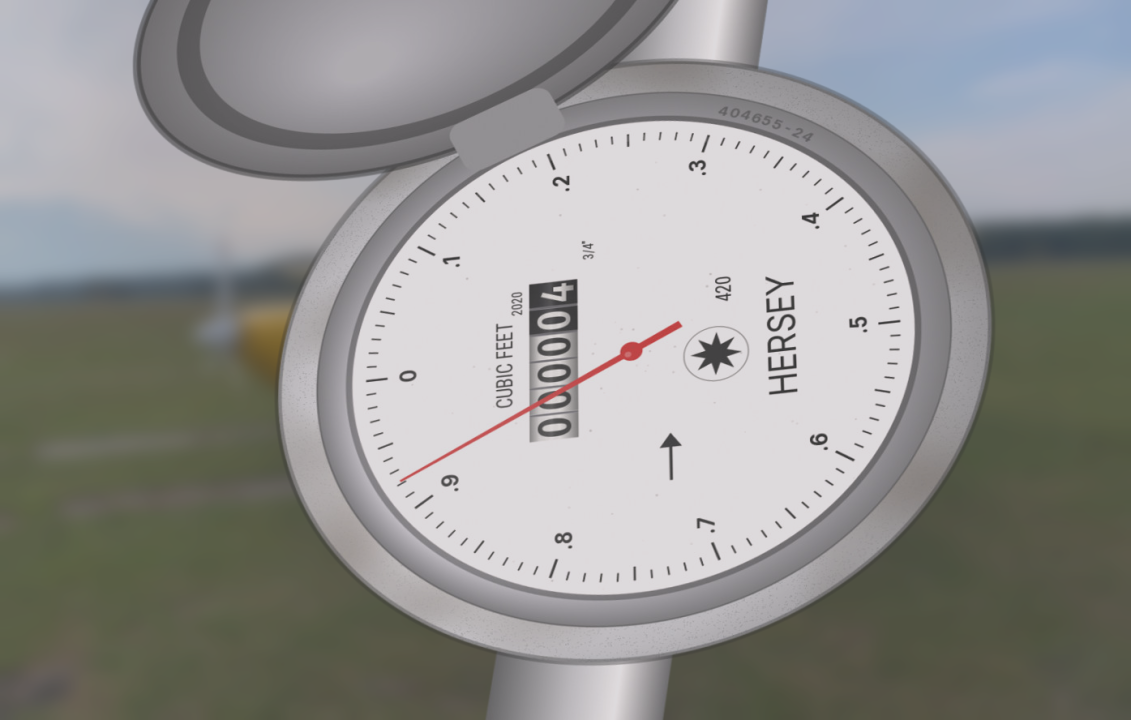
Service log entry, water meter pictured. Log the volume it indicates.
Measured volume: 3.92 ft³
